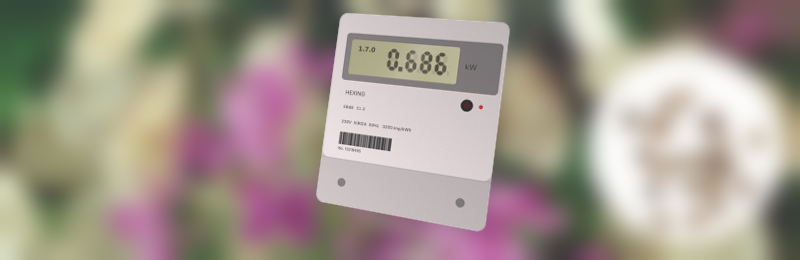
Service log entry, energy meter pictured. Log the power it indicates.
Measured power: 0.686 kW
